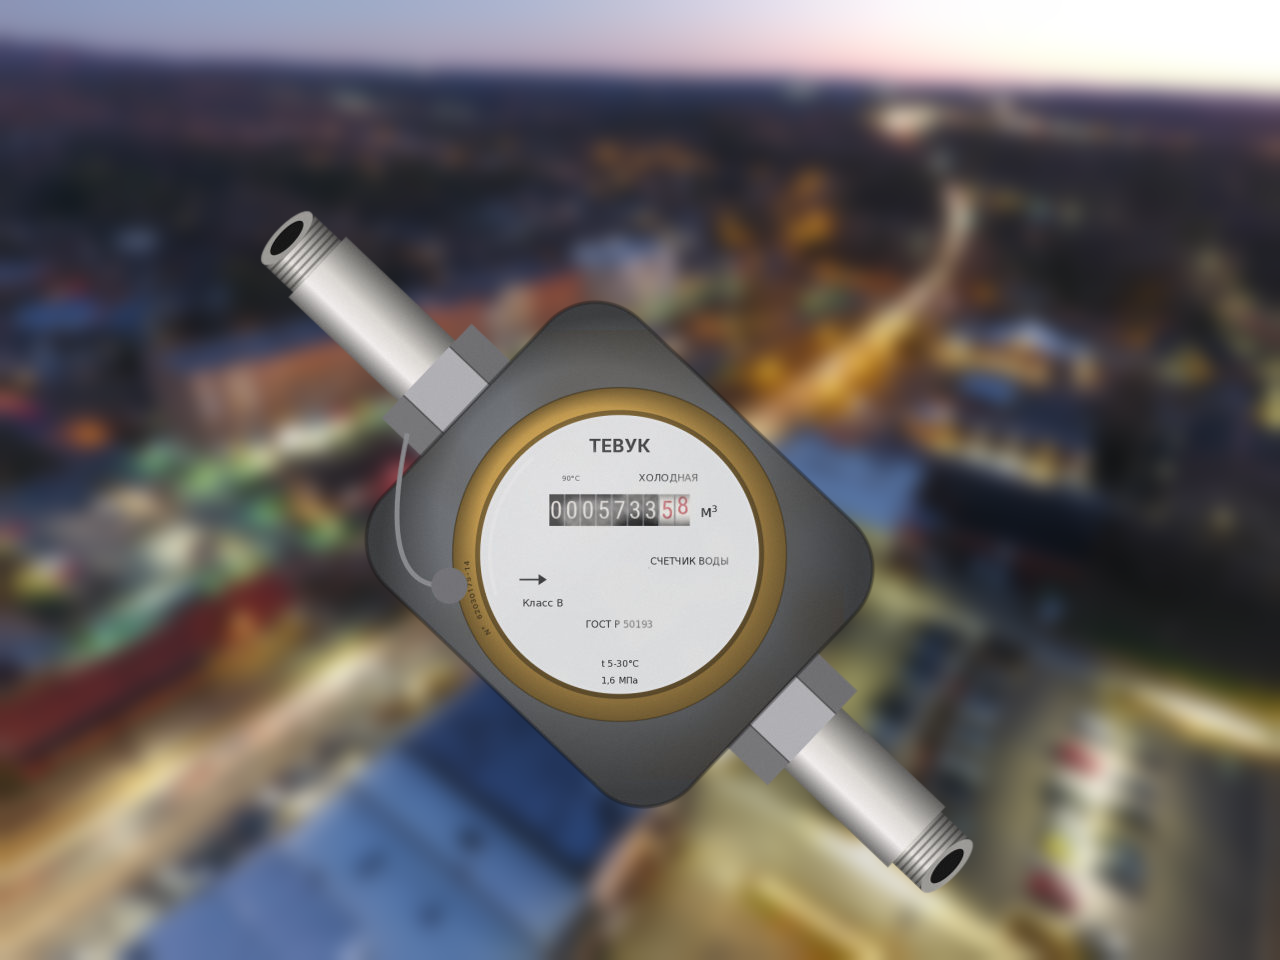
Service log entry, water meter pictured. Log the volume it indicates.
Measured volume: 5733.58 m³
